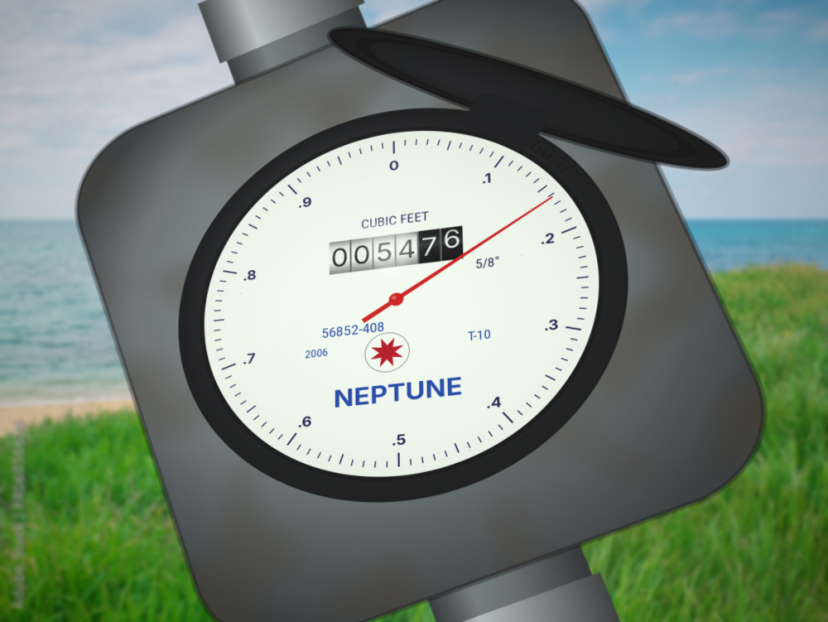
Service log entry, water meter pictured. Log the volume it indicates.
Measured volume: 5476.16 ft³
